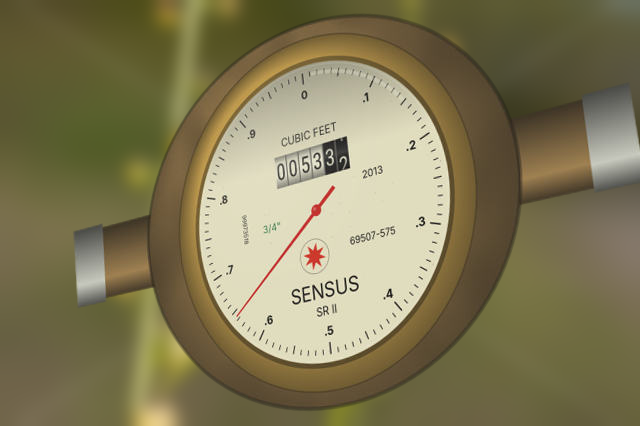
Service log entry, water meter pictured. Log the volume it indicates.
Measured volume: 5331.64 ft³
